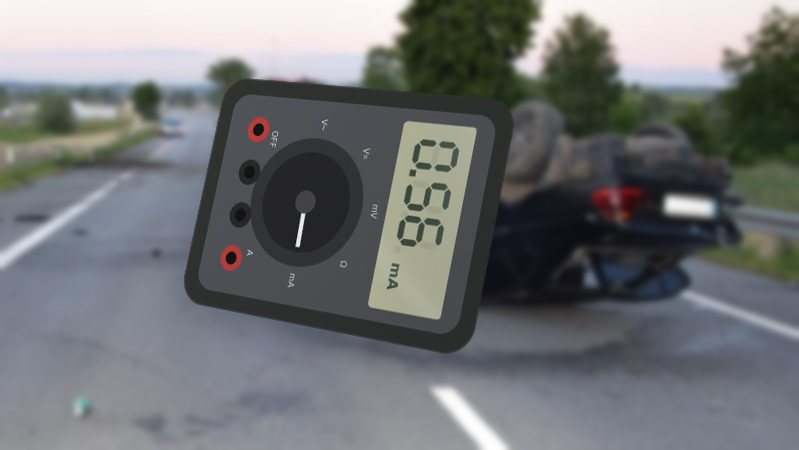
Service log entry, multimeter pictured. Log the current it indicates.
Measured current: 0.56 mA
